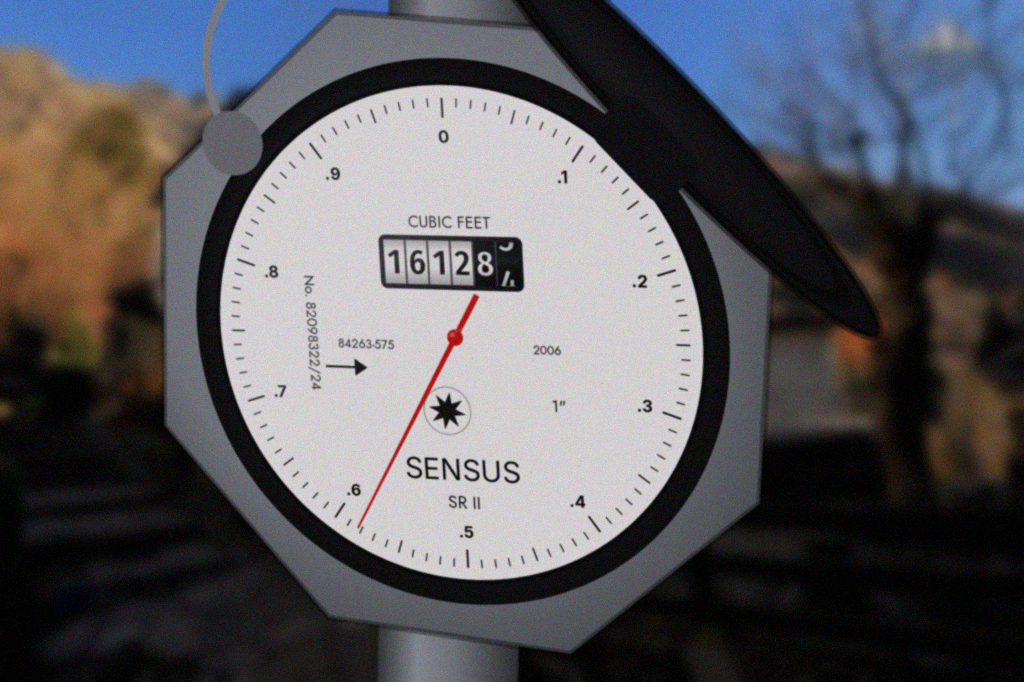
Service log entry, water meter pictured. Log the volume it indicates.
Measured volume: 161283.58 ft³
